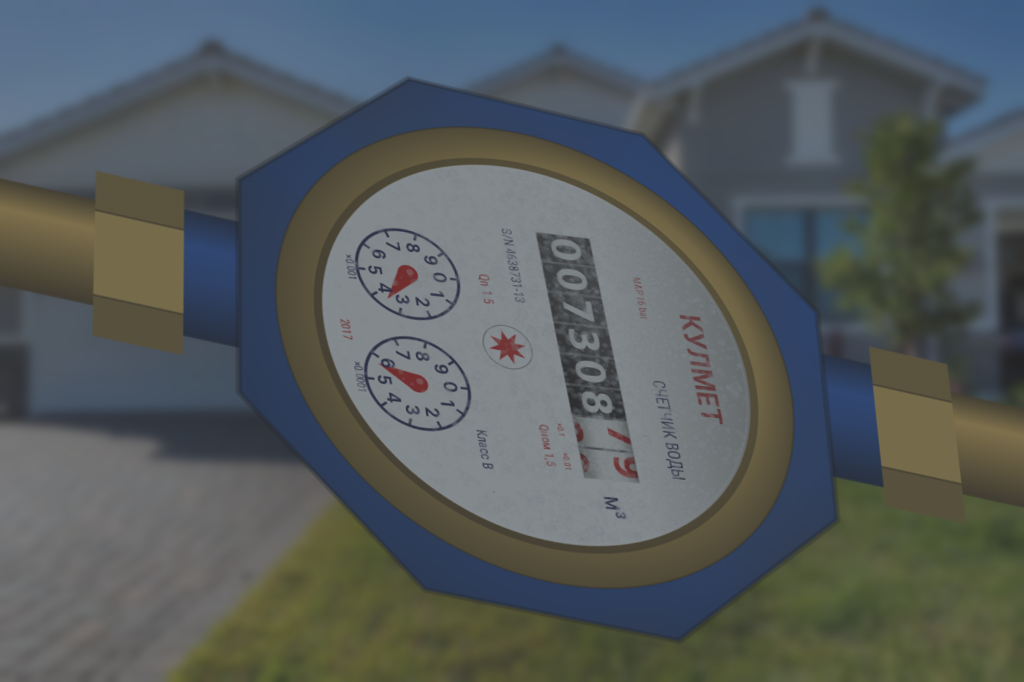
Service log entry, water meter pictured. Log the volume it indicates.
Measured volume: 7308.7935 m³
